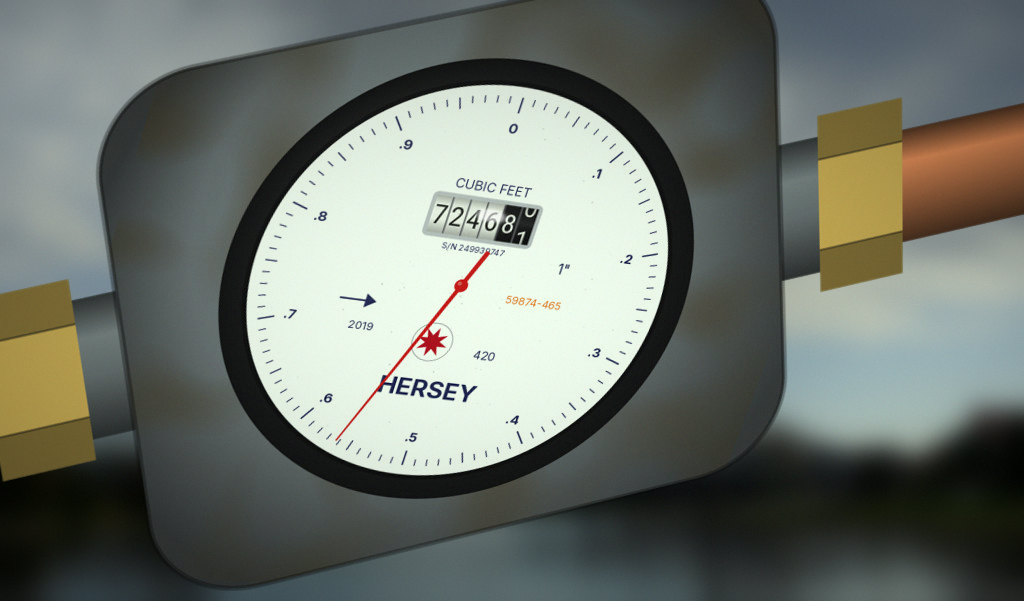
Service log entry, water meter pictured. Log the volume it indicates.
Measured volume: 724680.56 ft³
